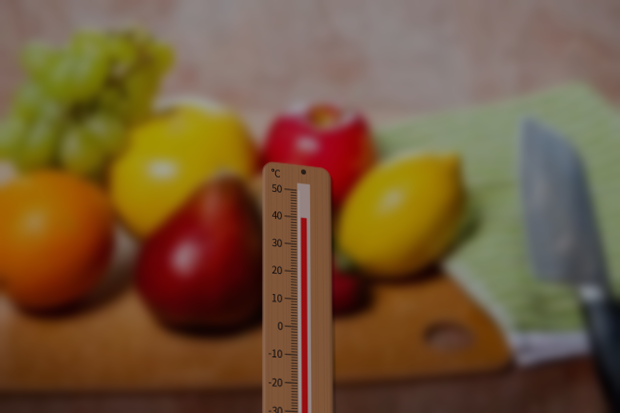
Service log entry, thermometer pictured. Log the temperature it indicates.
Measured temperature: 40 °C
